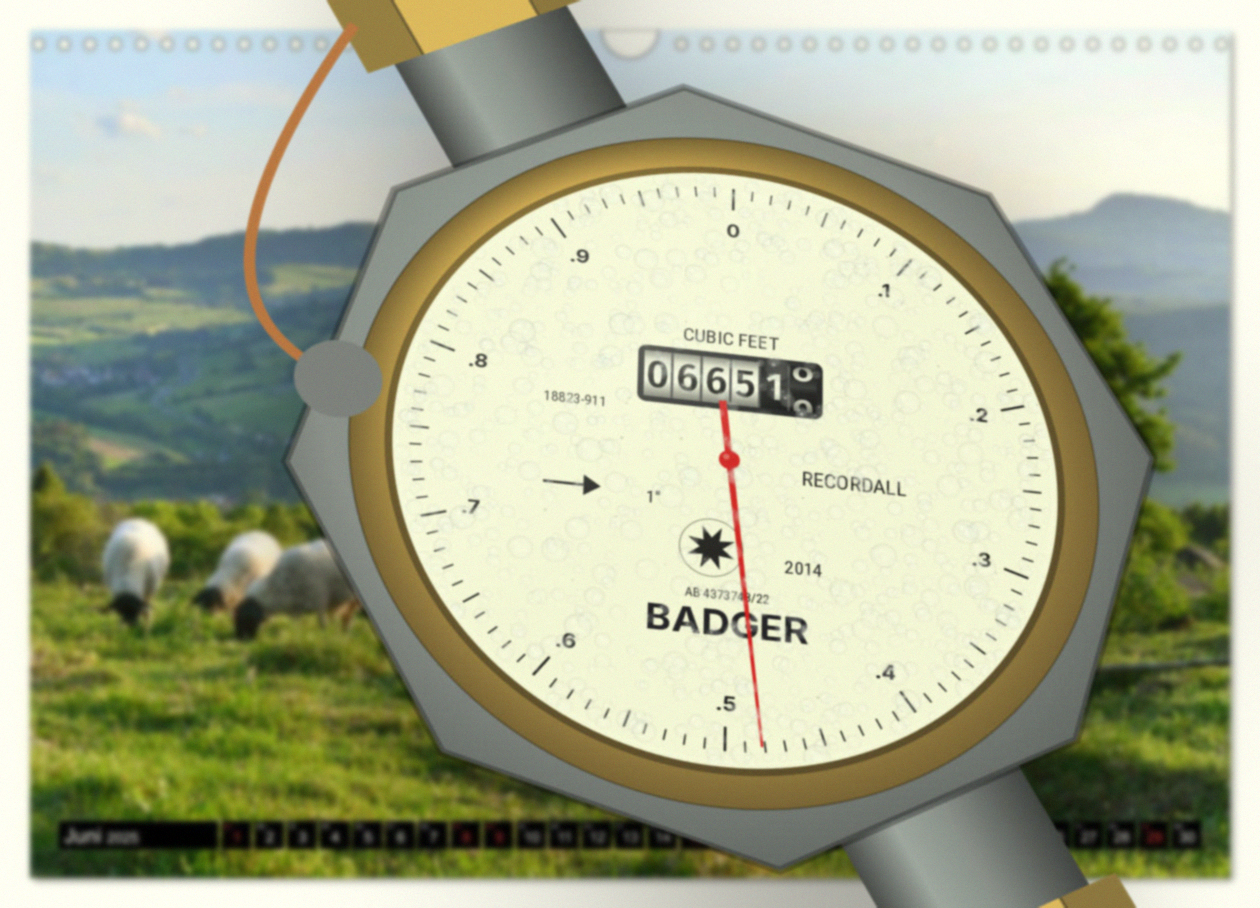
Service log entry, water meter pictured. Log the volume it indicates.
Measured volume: 66518.48 ft³
